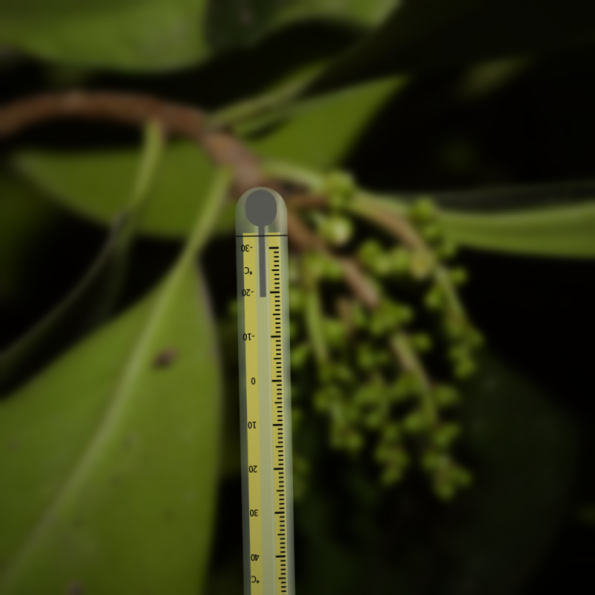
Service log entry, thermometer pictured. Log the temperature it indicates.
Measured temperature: -19 °C
